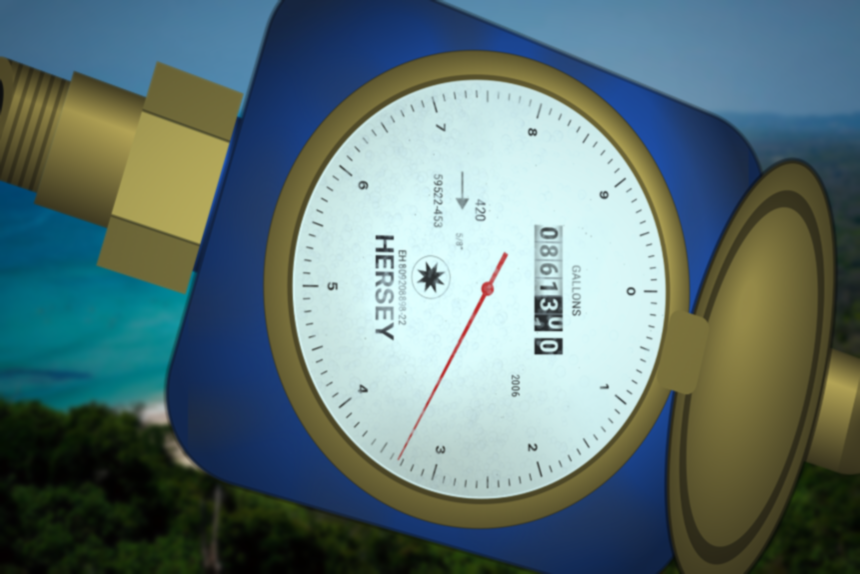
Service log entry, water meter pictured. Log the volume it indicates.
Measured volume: 861303.3 gal
